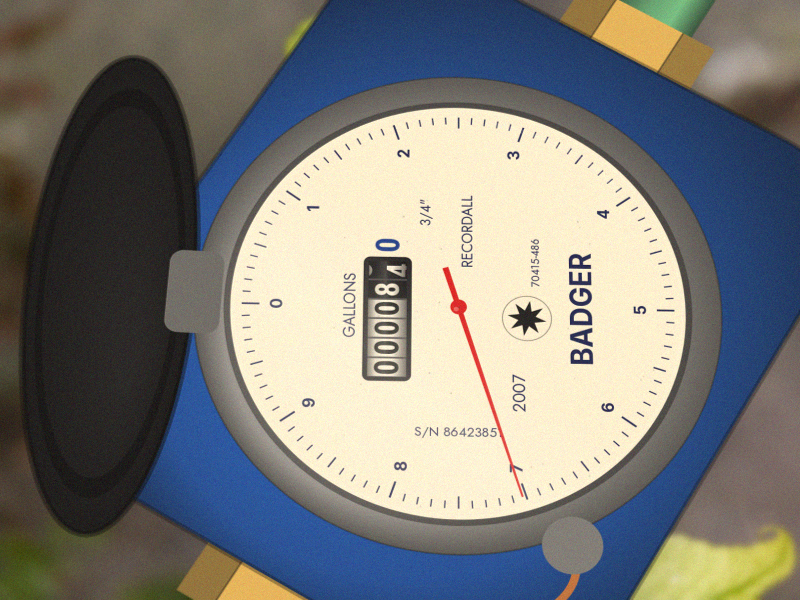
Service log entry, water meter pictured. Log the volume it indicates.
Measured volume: 837.0 gal
